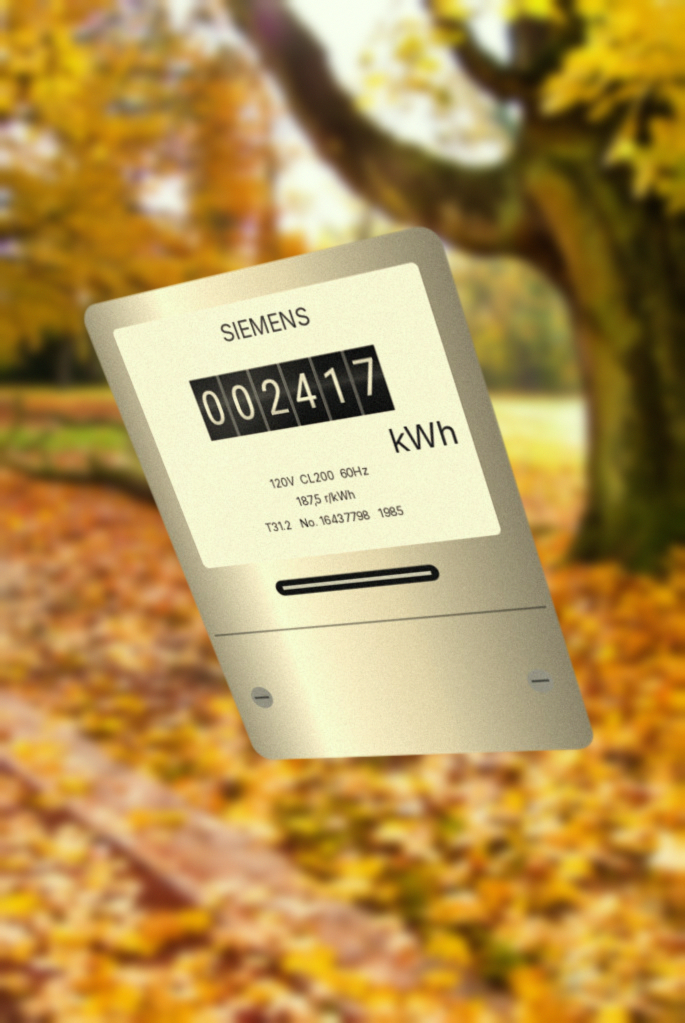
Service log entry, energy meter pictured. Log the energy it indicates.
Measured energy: 2417 kWh
